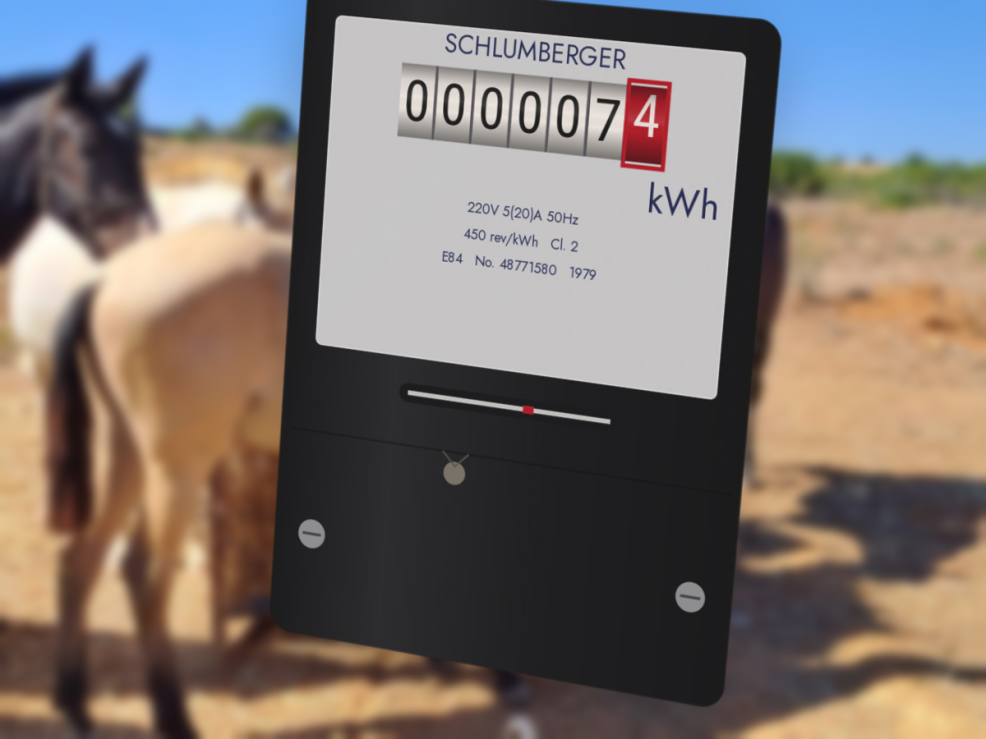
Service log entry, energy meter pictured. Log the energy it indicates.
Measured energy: 7.4 kWh
